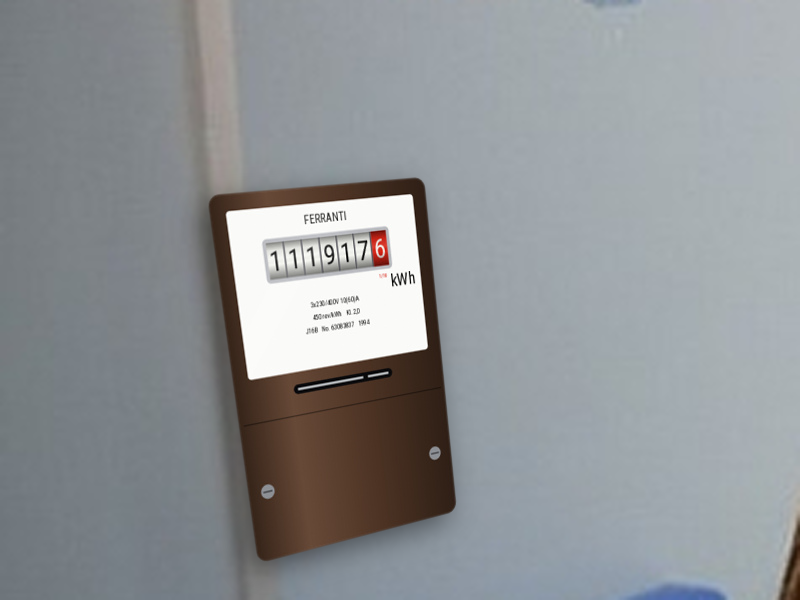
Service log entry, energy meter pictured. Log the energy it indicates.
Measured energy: 111917.6 kWh
